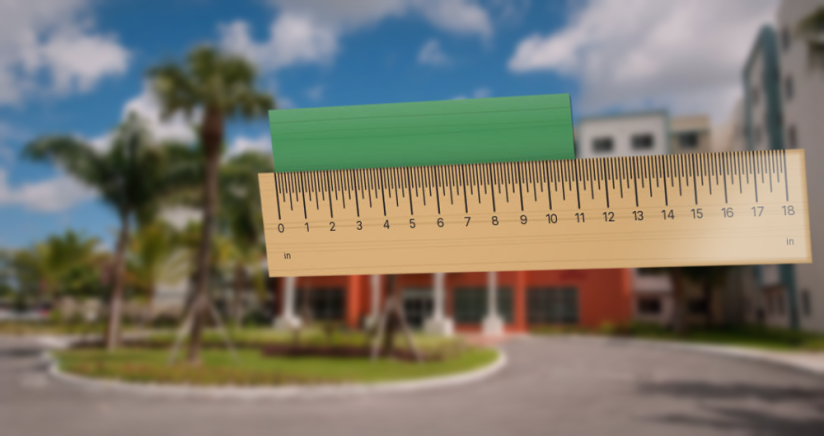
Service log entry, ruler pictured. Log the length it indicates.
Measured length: 11 in
